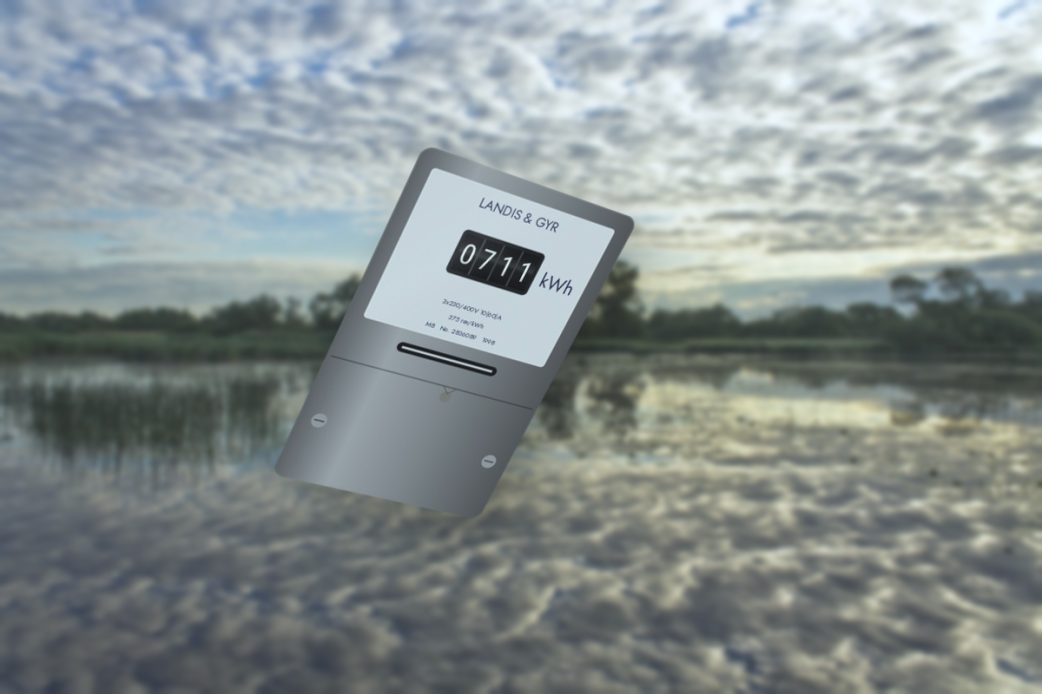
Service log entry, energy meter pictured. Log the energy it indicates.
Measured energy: 711 kWh
